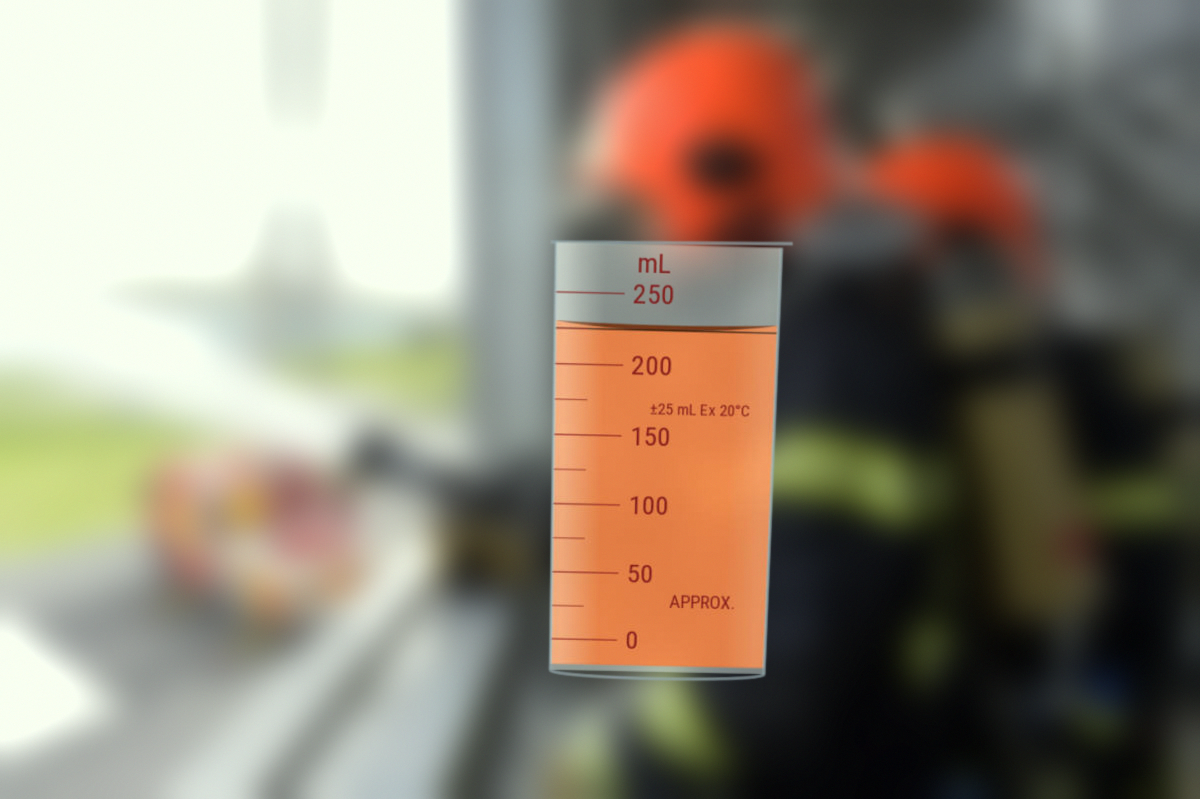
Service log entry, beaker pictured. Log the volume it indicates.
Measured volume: 225 mL
